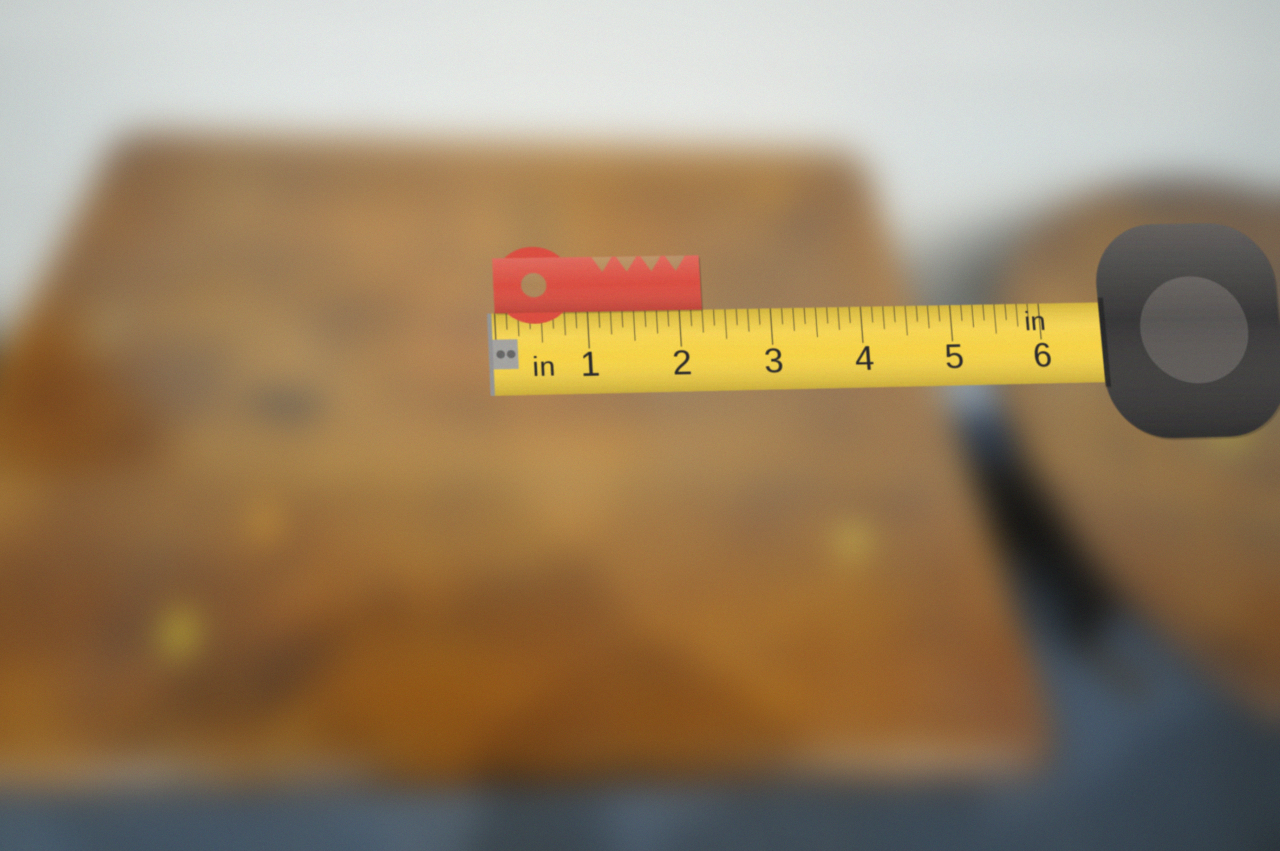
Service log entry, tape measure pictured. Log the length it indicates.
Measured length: 2.25 in
